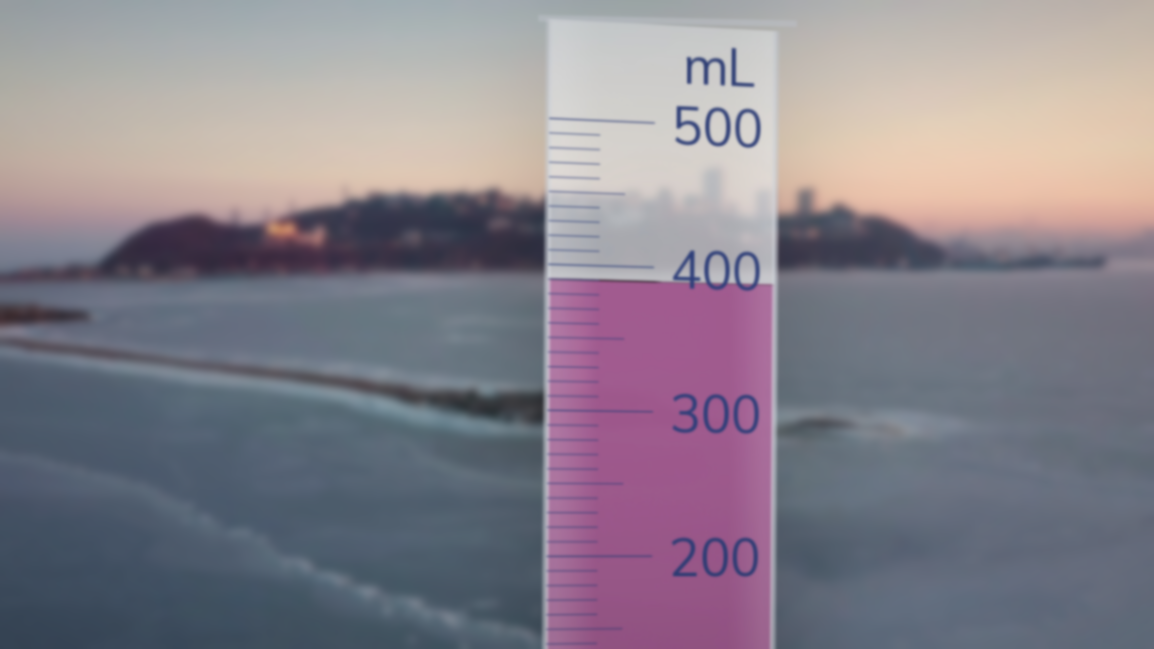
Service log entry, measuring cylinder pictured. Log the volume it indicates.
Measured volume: 390 mL
